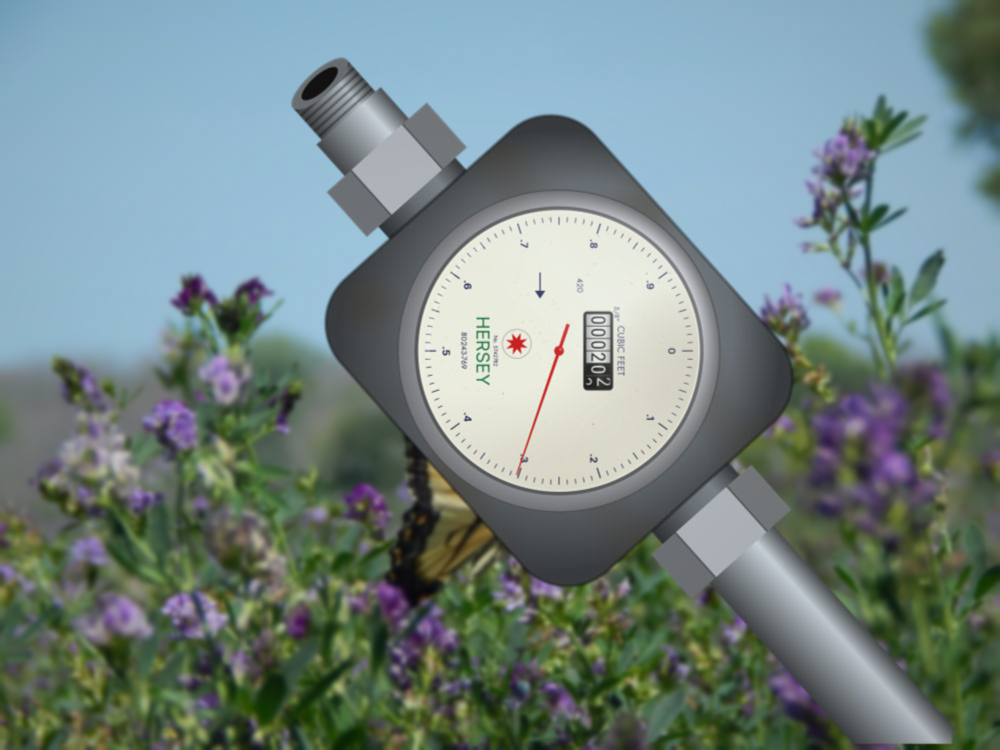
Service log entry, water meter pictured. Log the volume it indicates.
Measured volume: 202.30 ft³
